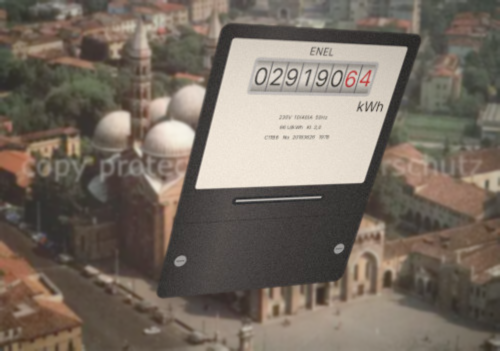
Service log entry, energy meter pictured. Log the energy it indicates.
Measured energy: 29190.64 kWh
